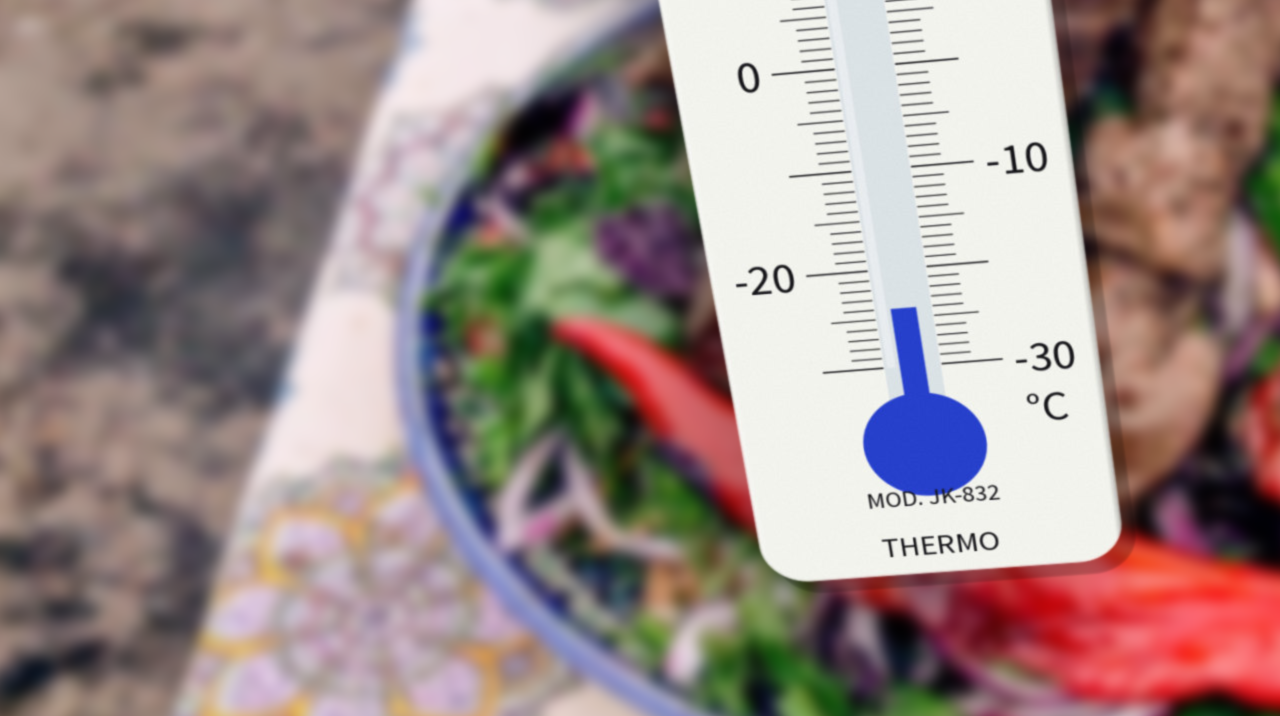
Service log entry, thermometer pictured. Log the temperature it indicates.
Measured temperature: -24 °C
